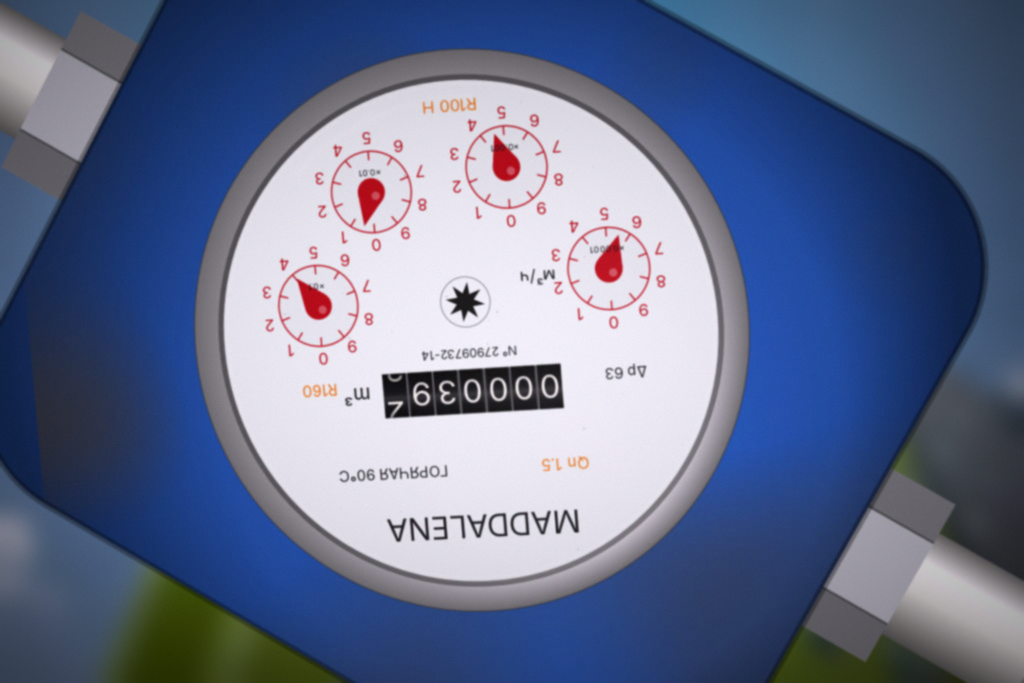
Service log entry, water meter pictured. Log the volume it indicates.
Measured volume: 392.4045 m³
